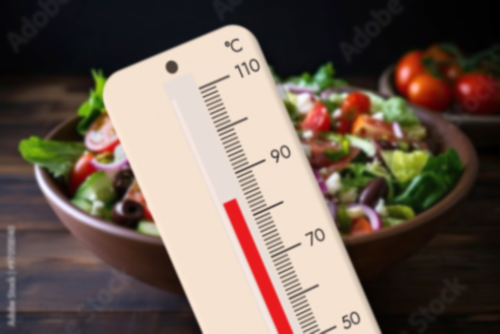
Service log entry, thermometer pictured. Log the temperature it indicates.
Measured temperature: 85 °C
